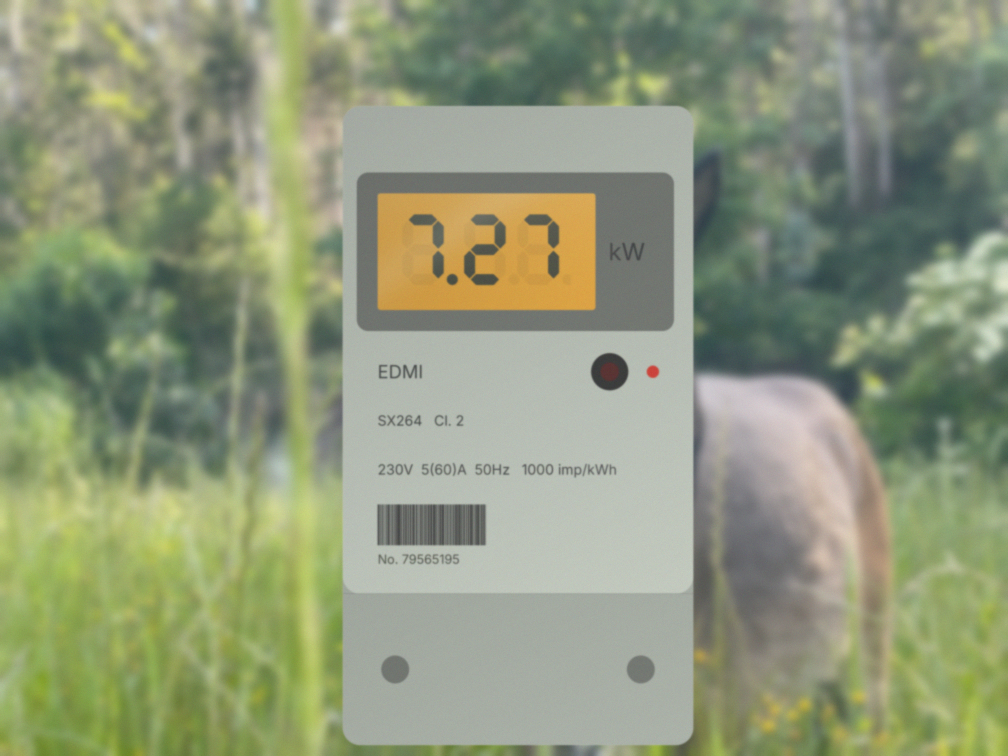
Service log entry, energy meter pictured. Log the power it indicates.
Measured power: 7.27 kW
